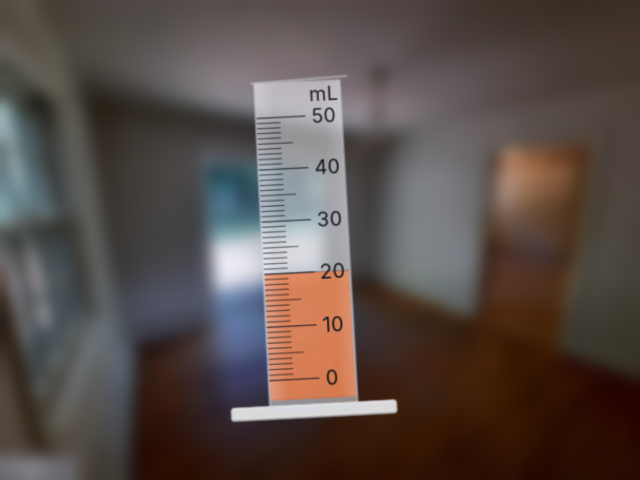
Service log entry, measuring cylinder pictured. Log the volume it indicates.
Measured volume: 20 mL
